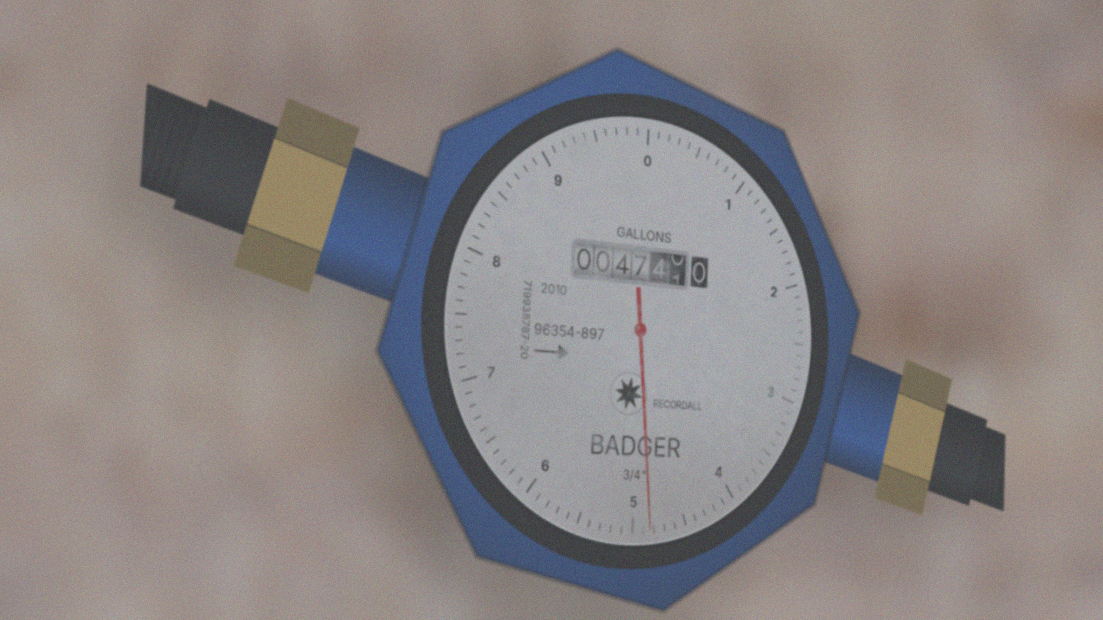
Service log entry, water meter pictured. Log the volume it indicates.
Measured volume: 47404.8 gal
